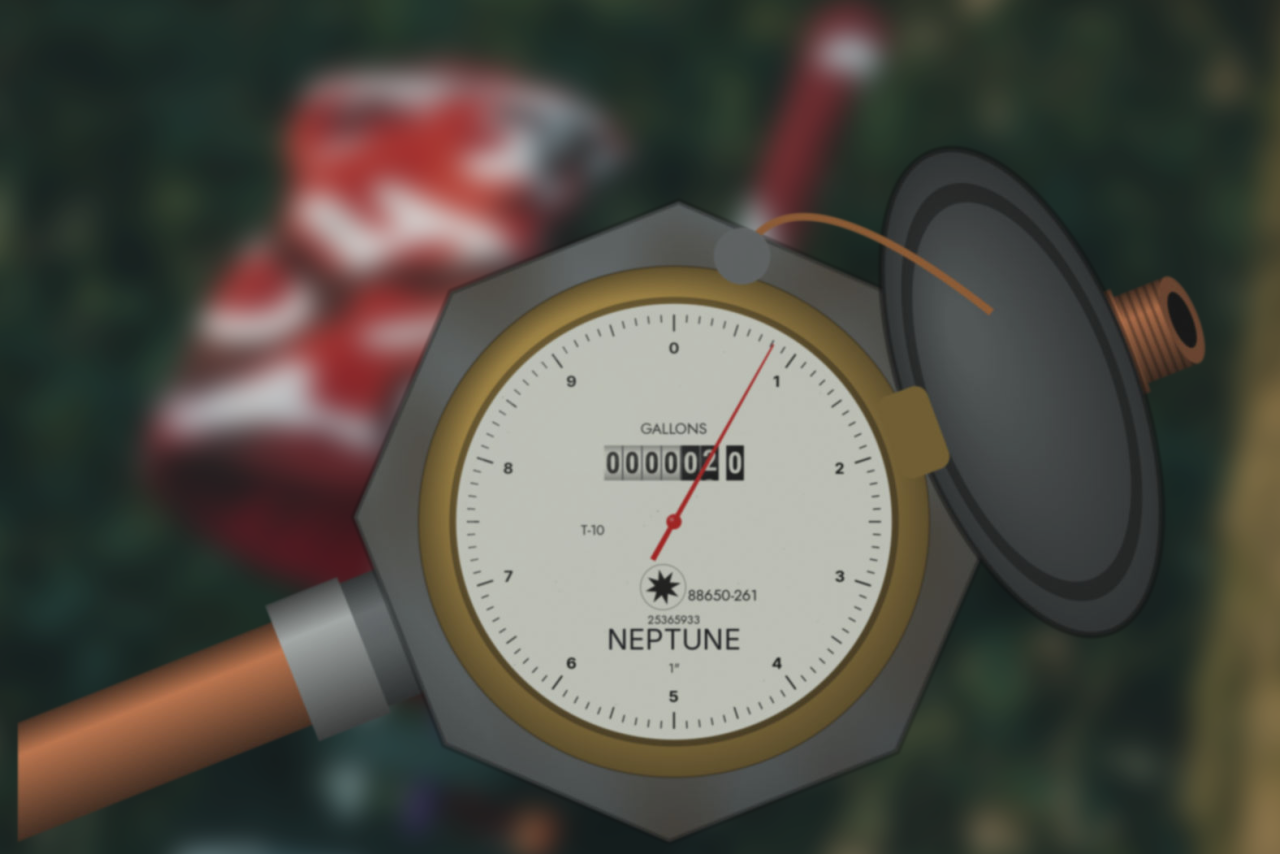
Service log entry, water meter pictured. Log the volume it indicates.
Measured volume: 20.8 gal
